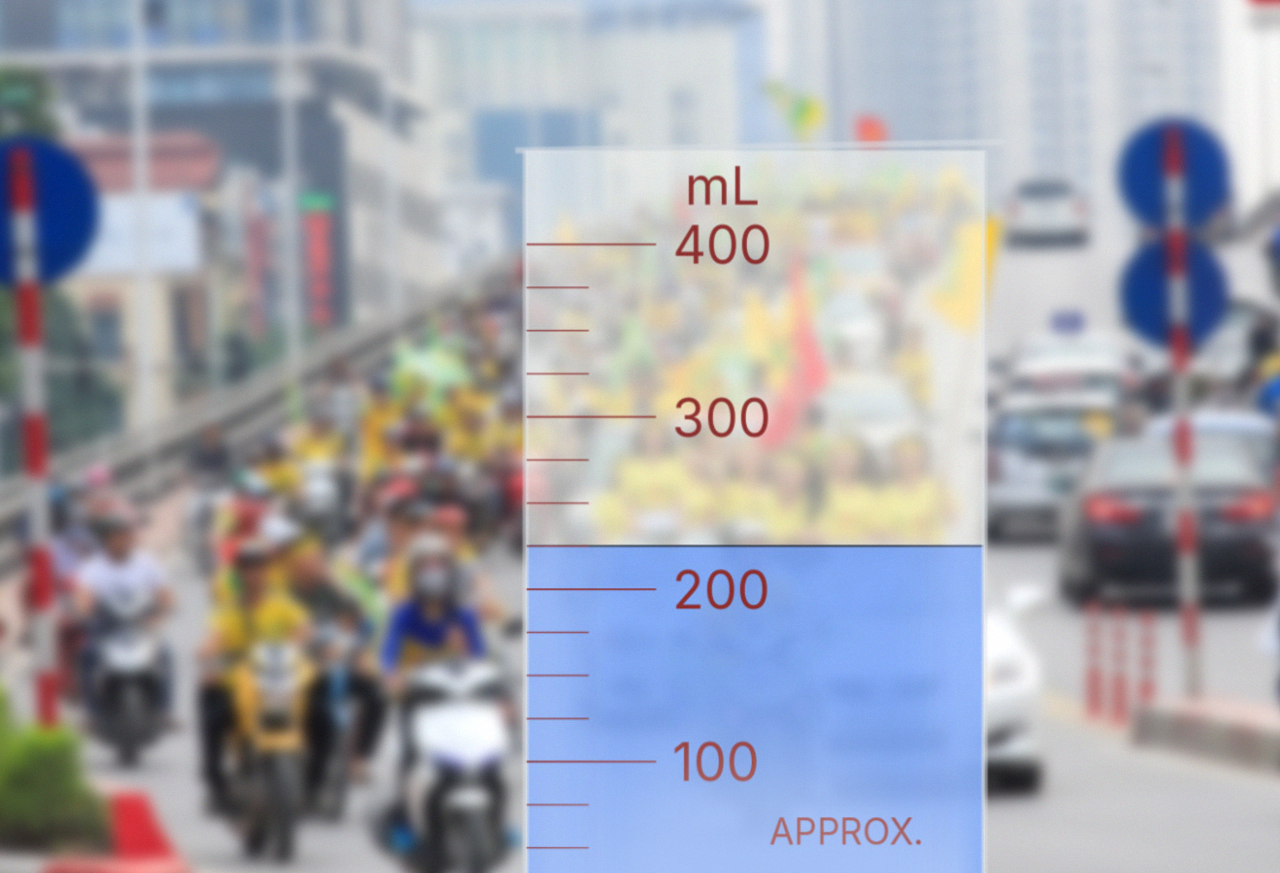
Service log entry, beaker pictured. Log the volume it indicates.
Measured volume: 225 mL
